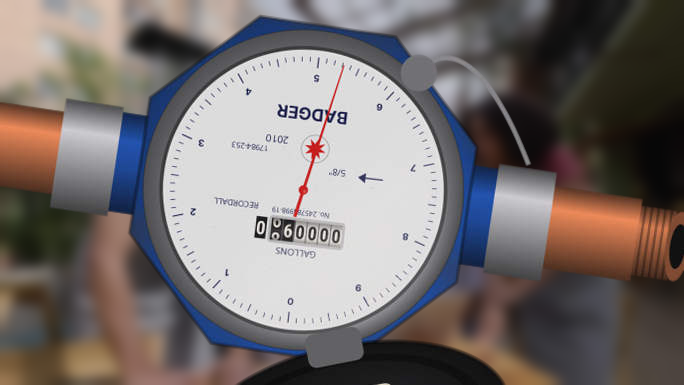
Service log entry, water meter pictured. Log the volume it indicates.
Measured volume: 985.3 gal
